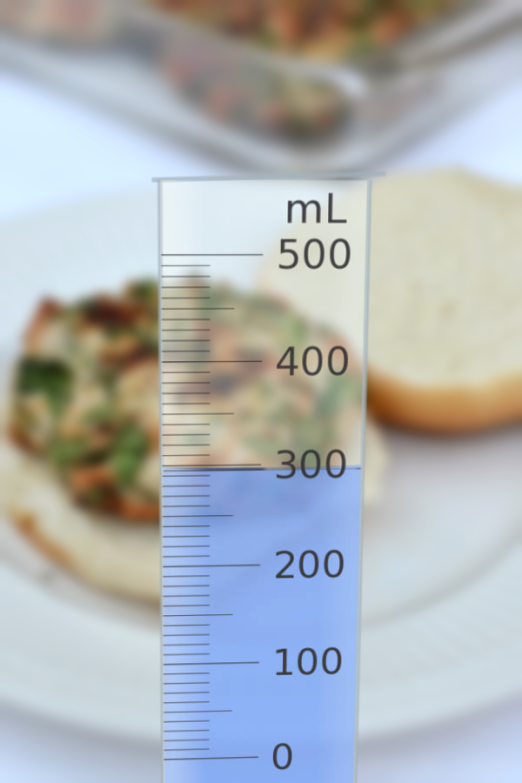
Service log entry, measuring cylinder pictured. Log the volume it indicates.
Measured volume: 295 mL
